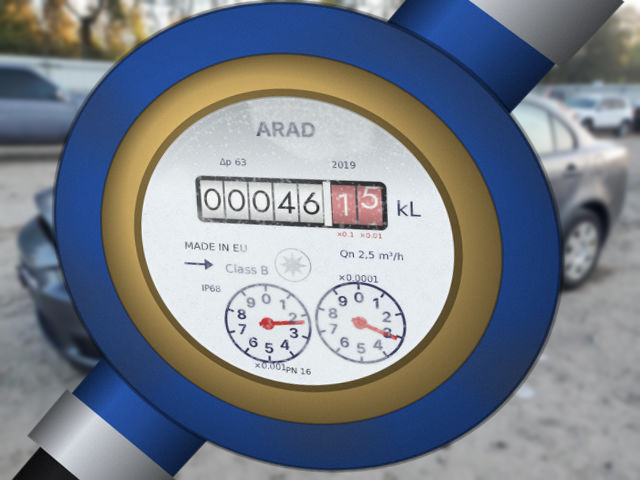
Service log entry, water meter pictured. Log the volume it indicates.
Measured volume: 46.1523 kL
